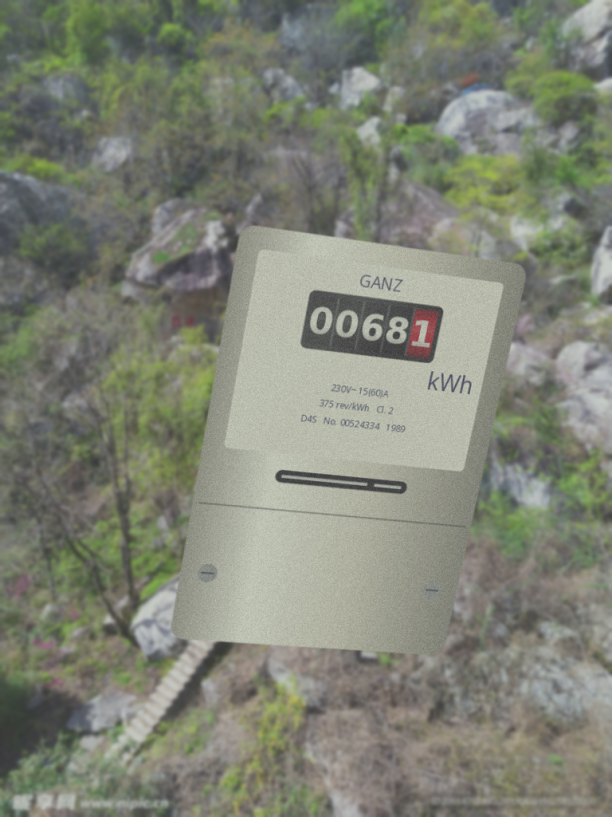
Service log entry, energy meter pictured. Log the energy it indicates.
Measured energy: 68.1 kWh
